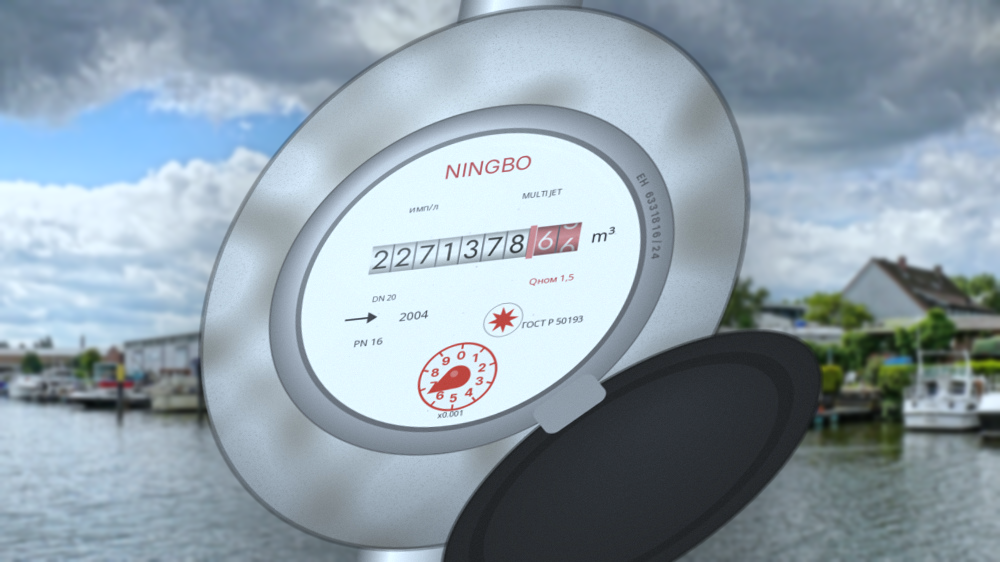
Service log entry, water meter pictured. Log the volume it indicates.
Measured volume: 2271378.656 m³
